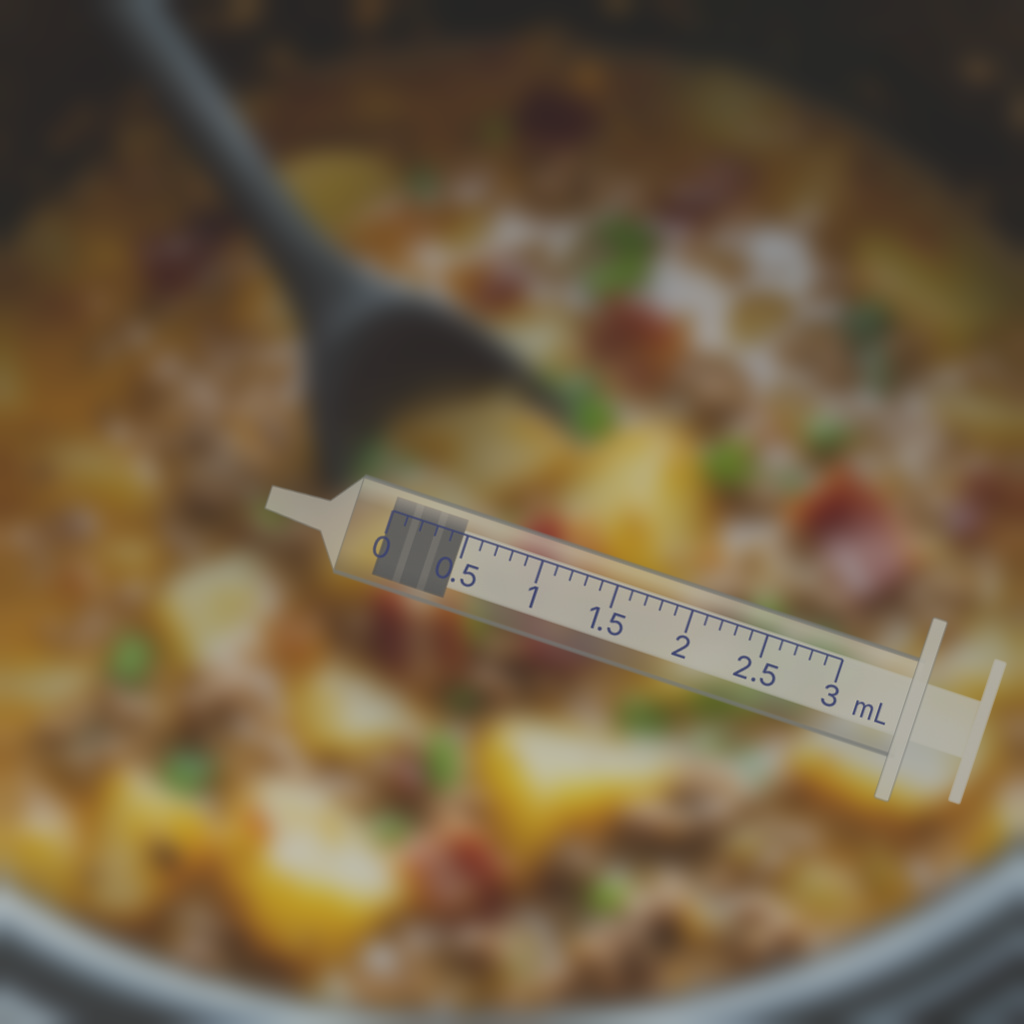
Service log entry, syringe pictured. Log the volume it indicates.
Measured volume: 0 mL
